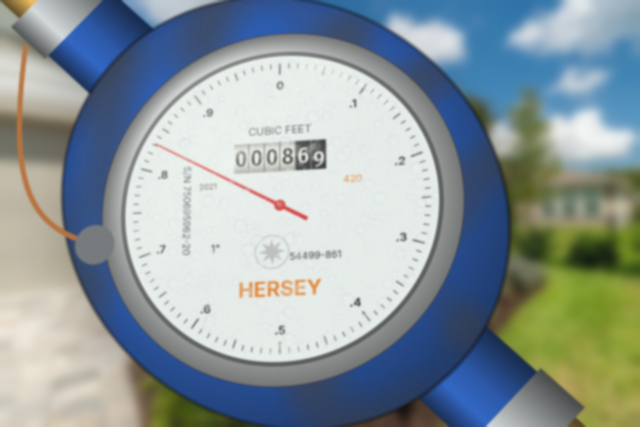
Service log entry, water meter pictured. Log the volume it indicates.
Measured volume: 868.83 ft³
